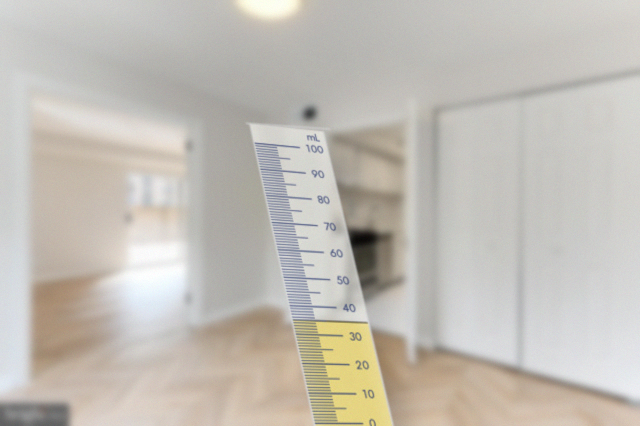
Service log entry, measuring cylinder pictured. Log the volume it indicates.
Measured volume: 35 mL
